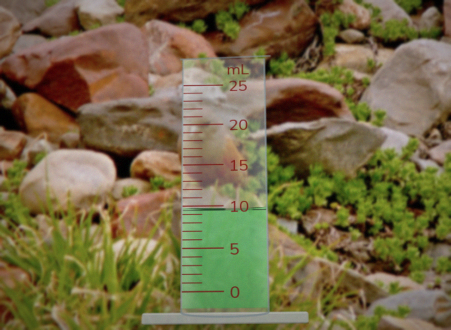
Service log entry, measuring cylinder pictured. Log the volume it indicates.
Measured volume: 9.5 mL
